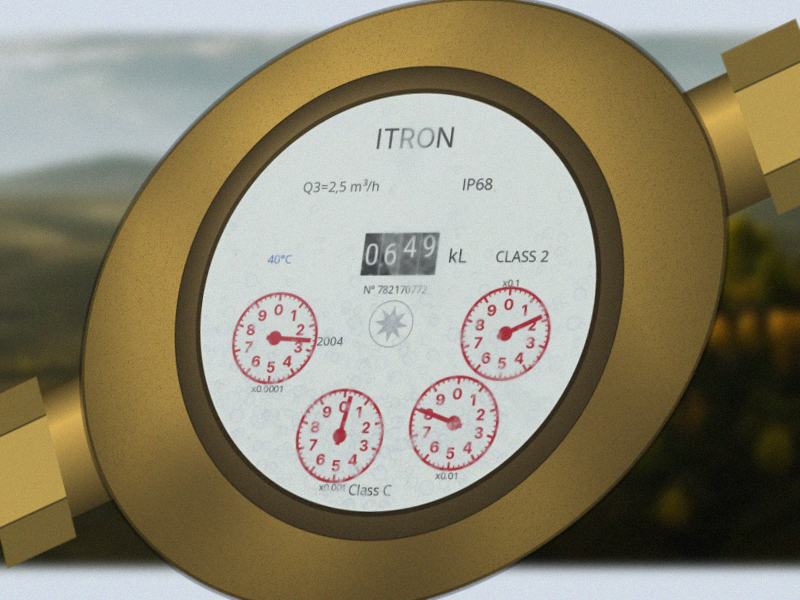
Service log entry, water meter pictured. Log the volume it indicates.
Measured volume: 649.1802 kL
